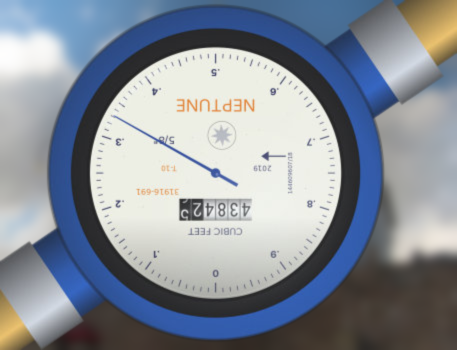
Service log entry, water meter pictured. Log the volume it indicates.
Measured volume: 438425.33 ft³
